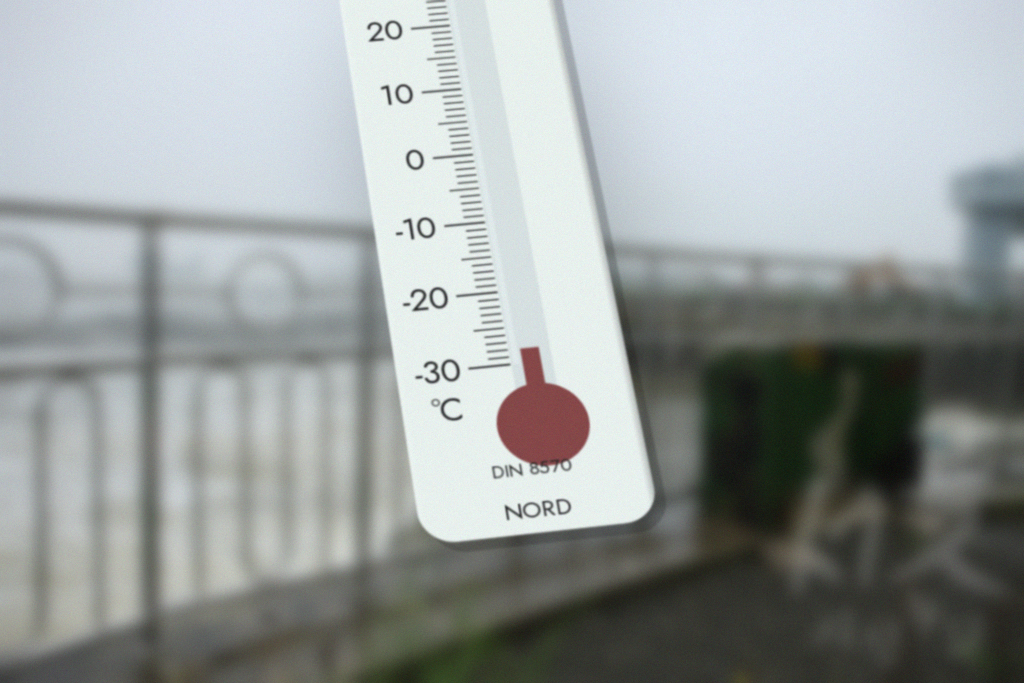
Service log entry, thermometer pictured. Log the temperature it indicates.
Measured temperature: -28 °C
